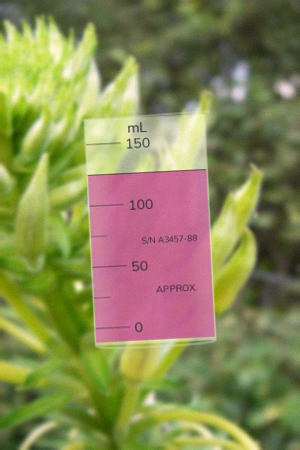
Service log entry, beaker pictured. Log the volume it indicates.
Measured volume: 125 mL
